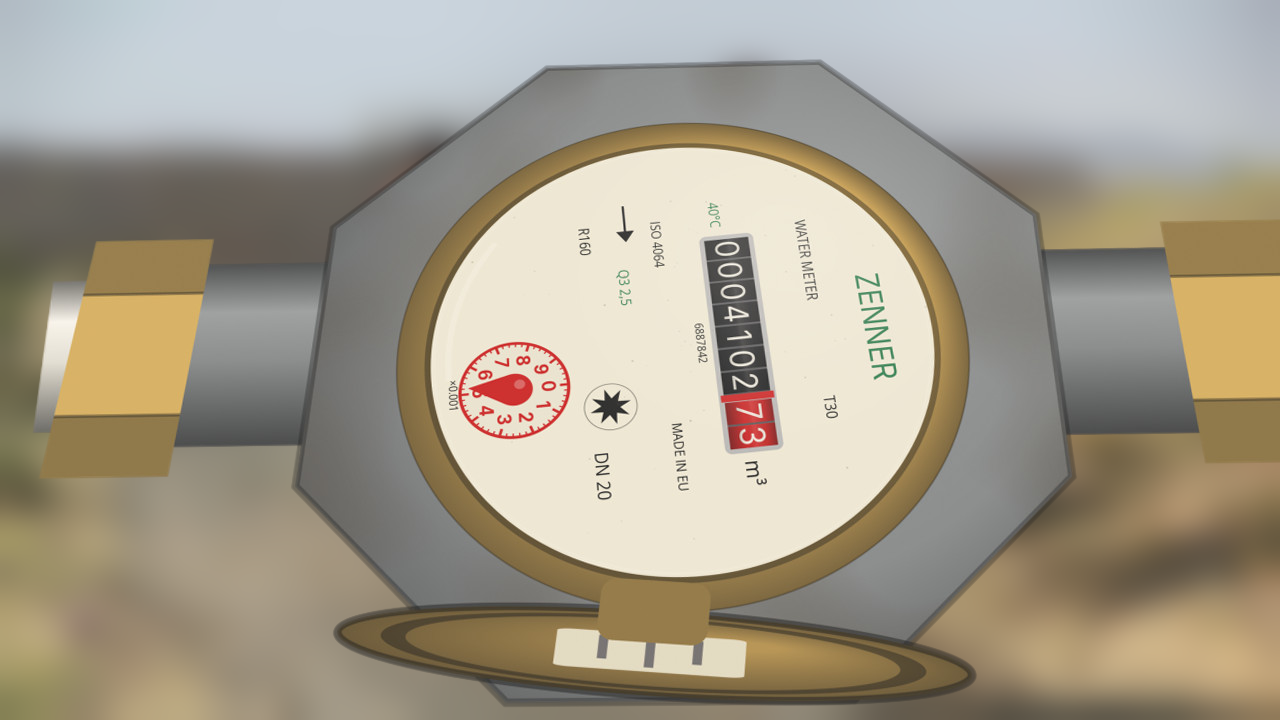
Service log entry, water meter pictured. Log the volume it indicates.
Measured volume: 4102.735 m³
